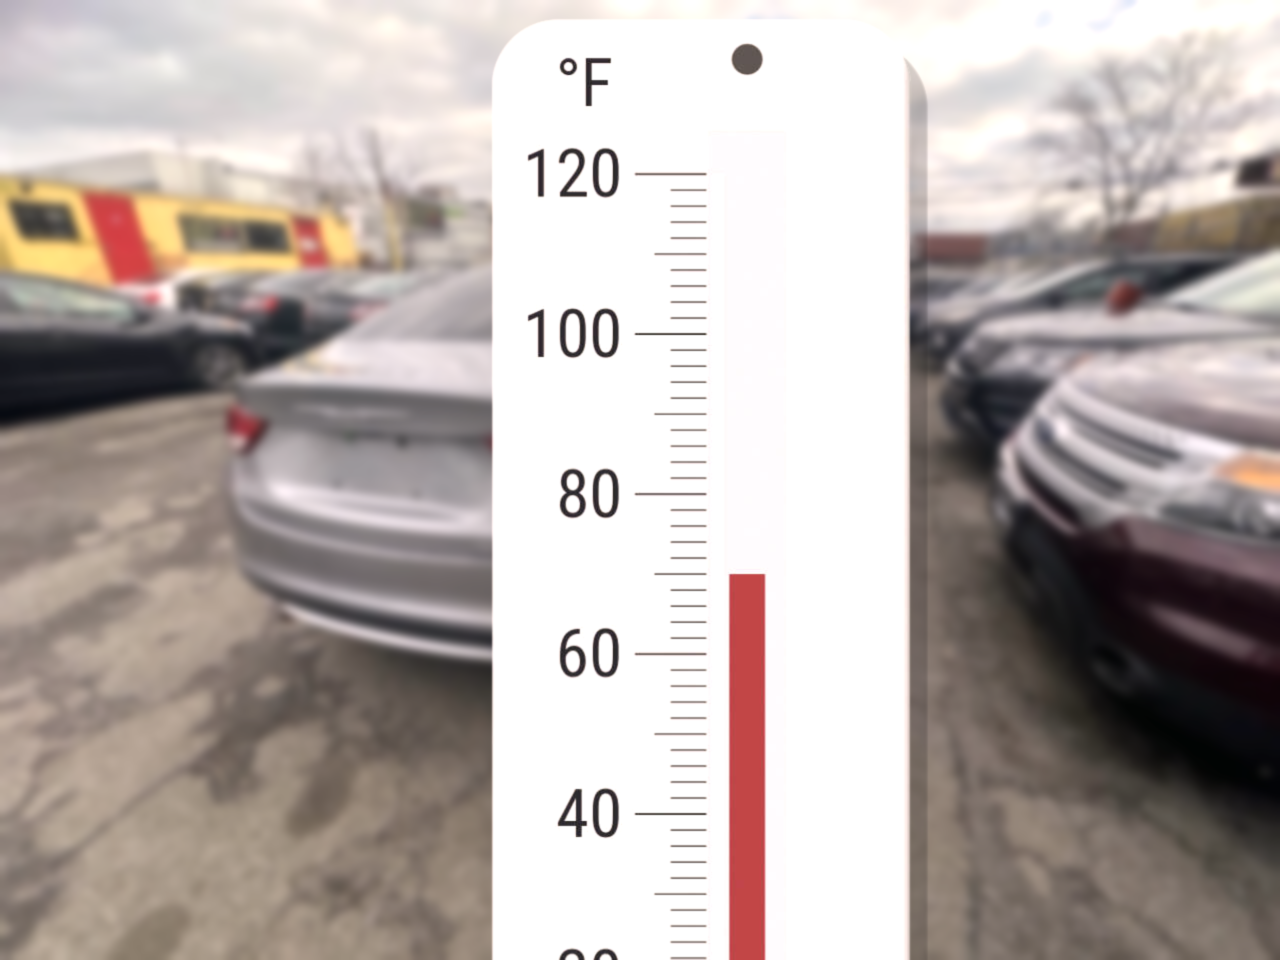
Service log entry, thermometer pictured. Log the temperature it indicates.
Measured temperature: 70 °F
